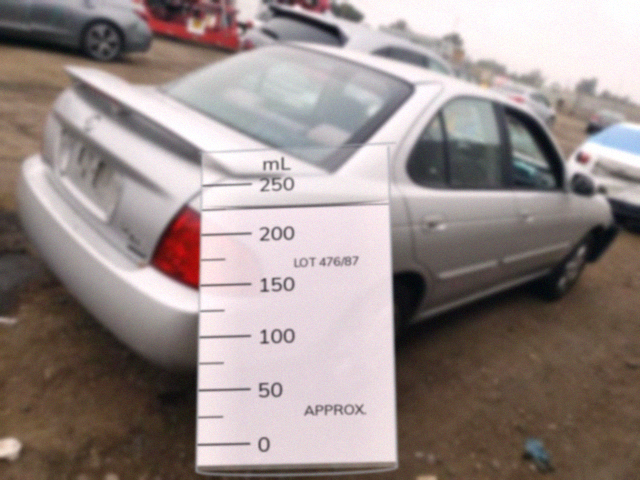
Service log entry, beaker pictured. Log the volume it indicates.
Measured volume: 225 mL
